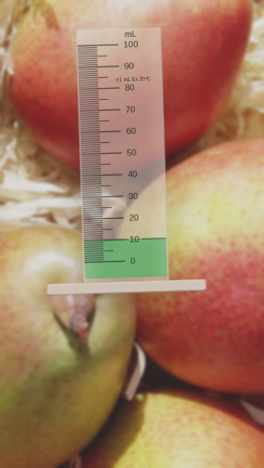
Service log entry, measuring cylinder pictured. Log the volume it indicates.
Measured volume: 10 mL
